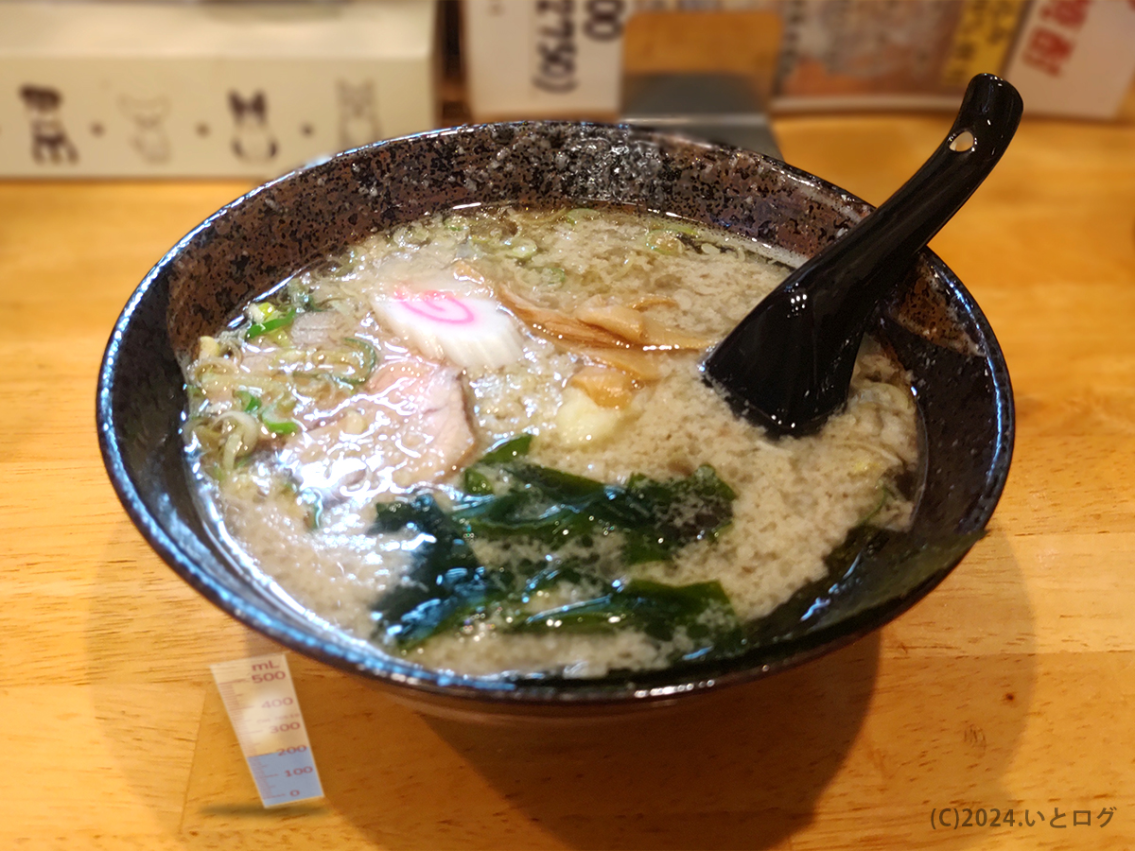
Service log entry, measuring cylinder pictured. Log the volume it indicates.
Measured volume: 200 mL
